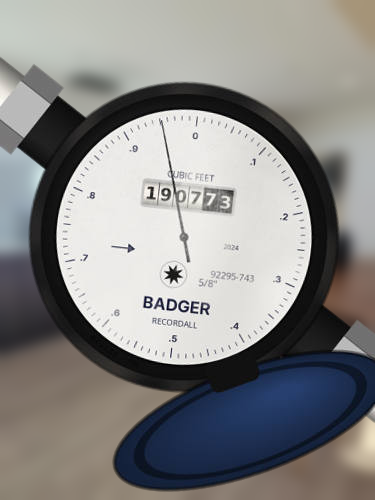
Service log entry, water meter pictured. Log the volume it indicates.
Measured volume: 190772.95 ft³
